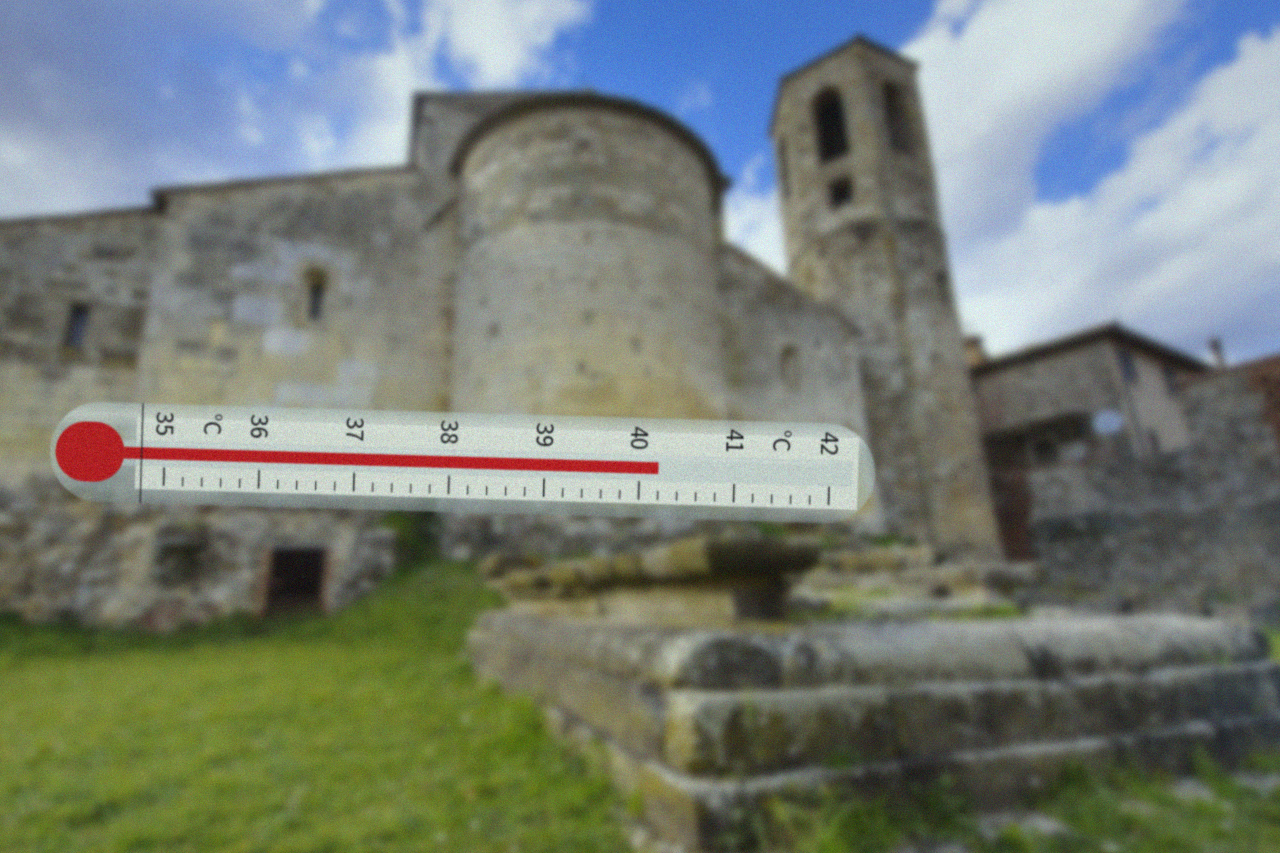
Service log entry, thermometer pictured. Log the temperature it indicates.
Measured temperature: 40.2 °C
